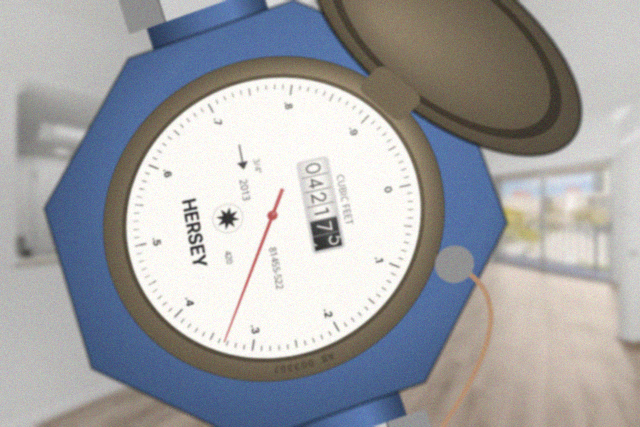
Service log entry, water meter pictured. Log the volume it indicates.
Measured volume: 42175.33 ft³
